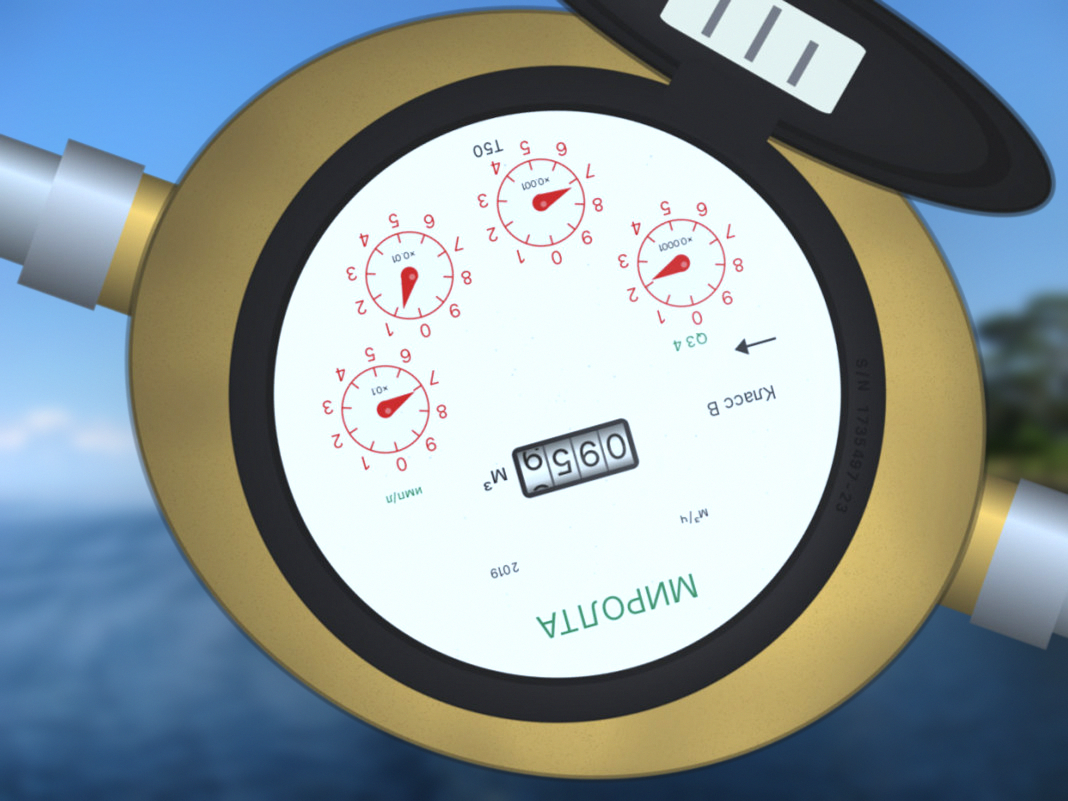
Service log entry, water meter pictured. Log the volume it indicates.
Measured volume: 958.7072 m³
